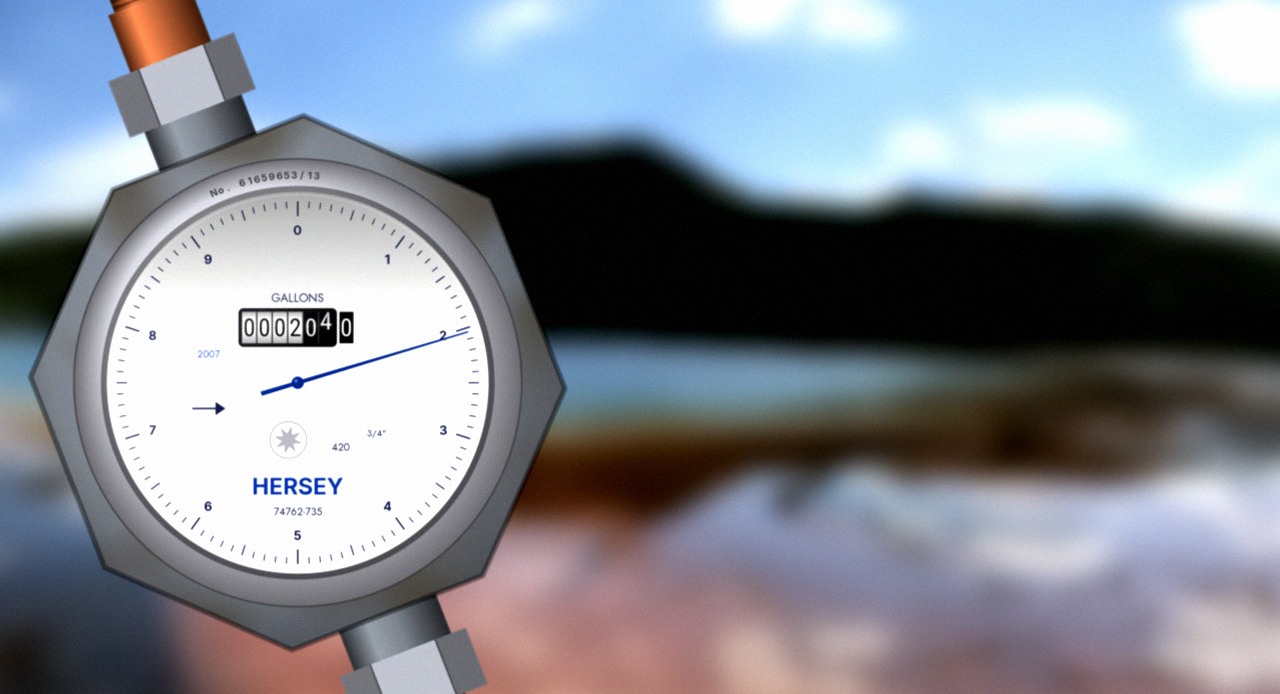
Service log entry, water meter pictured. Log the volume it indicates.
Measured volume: 2042.0 gal
